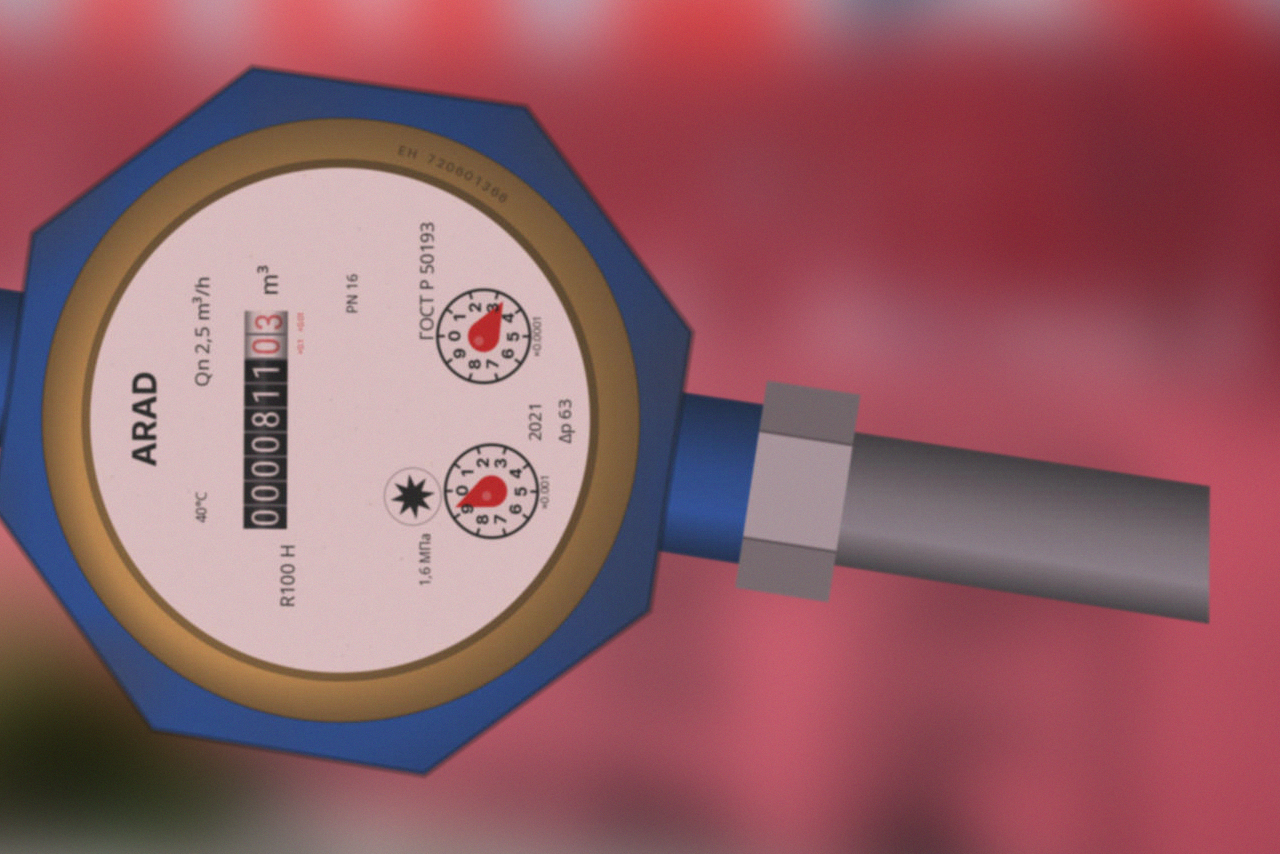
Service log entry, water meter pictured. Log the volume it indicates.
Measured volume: 811.0293 m³
